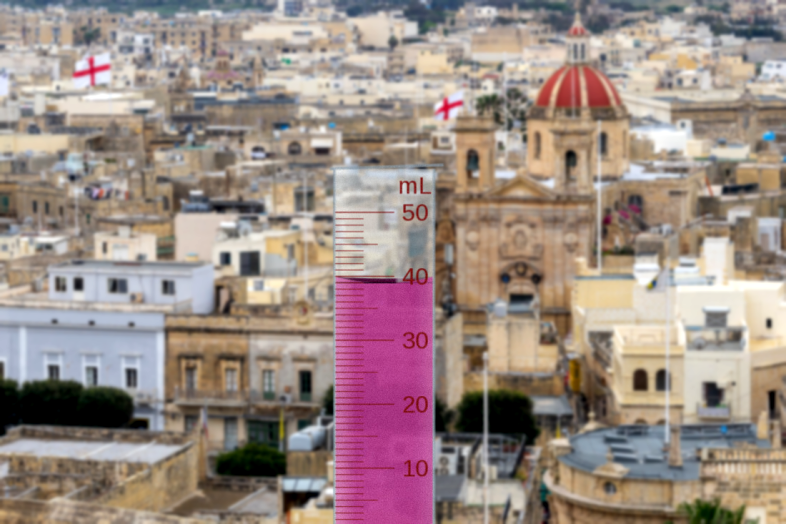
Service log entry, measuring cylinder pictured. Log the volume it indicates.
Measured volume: 39 mL
